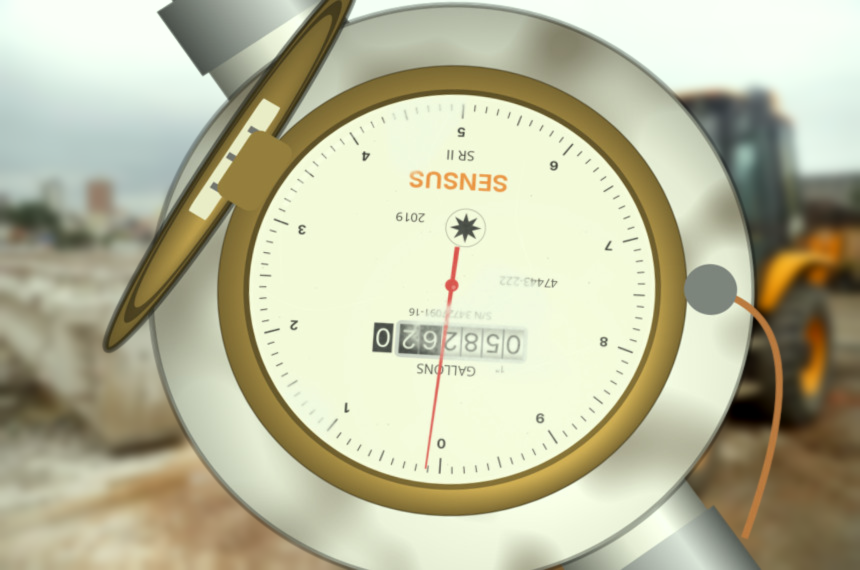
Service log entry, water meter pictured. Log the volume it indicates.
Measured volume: 582620.1 gal
